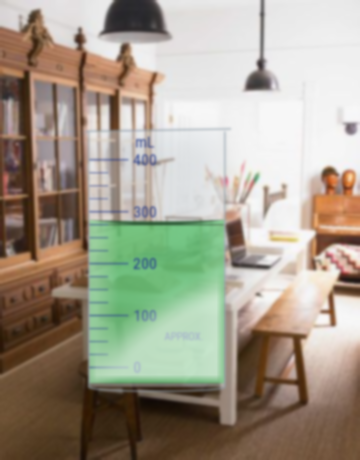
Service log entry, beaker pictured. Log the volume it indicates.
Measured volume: 275 mL
